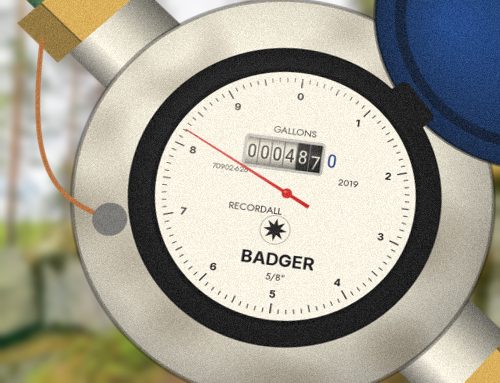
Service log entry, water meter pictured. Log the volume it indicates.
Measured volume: 4868.2 gal
